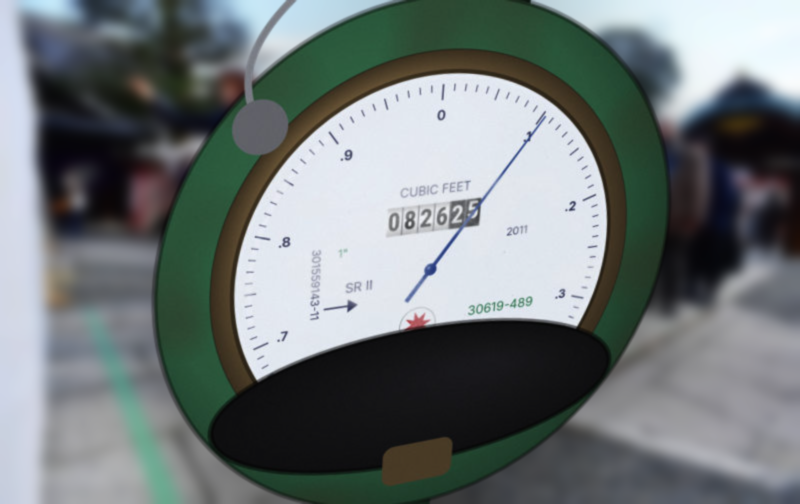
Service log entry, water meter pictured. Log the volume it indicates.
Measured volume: 82625.10 ft³
